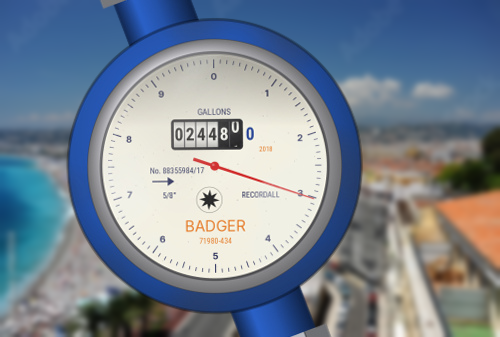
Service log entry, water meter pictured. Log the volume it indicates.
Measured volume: 244803.0 gal
